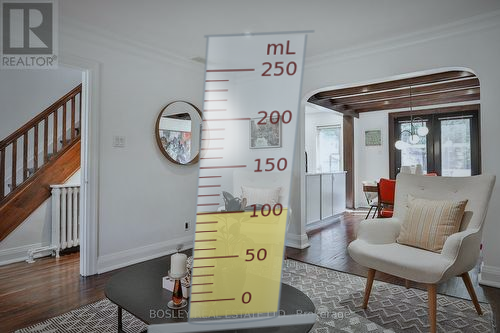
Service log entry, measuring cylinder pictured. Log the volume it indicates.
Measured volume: 100 mL
